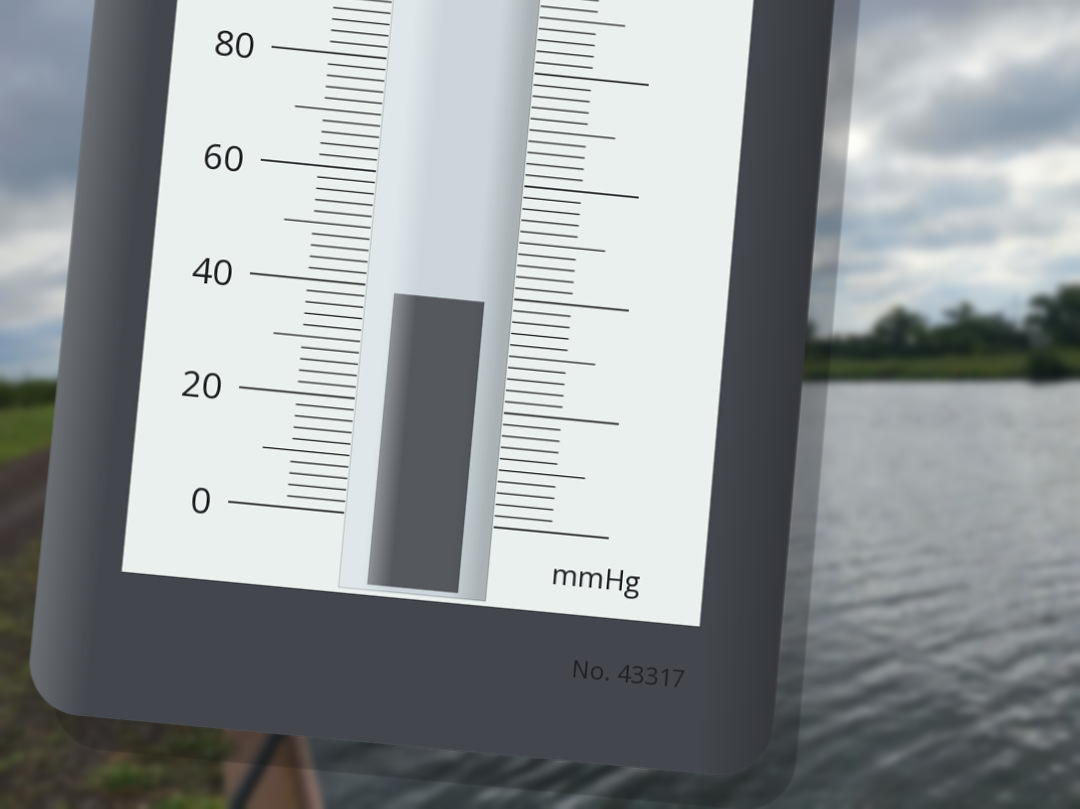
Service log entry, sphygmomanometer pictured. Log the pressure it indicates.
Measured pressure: 39 mmHg
